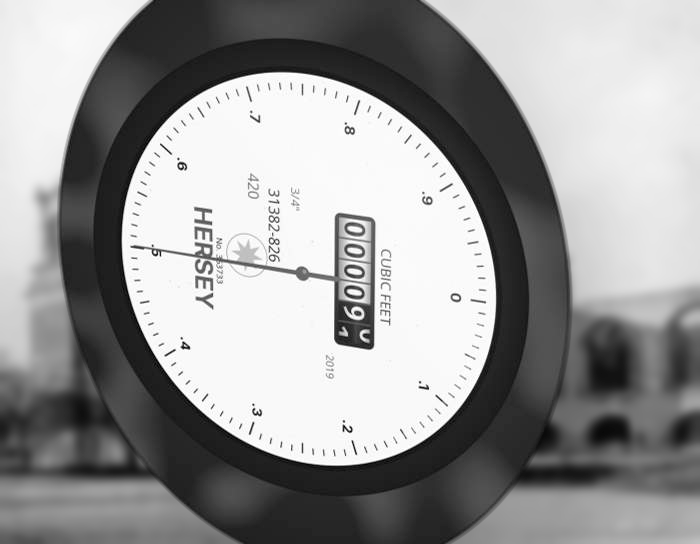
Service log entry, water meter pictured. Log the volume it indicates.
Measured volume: 90.50 ft³
